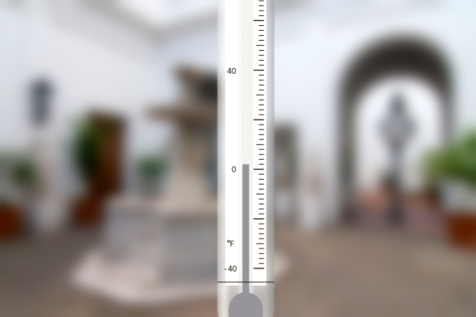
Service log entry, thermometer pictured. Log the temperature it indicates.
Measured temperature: 2 °F
